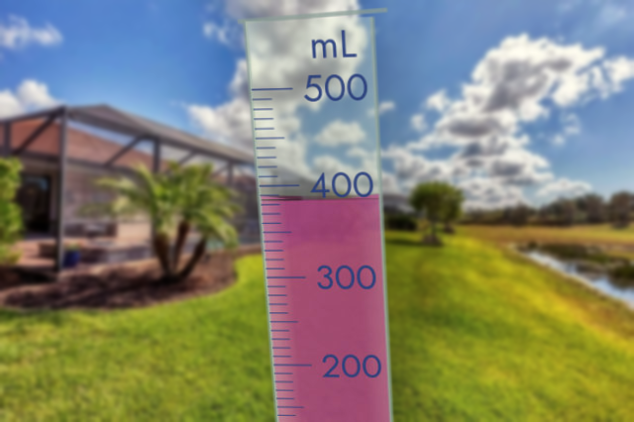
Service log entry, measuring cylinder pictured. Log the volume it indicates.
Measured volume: 385 mL
